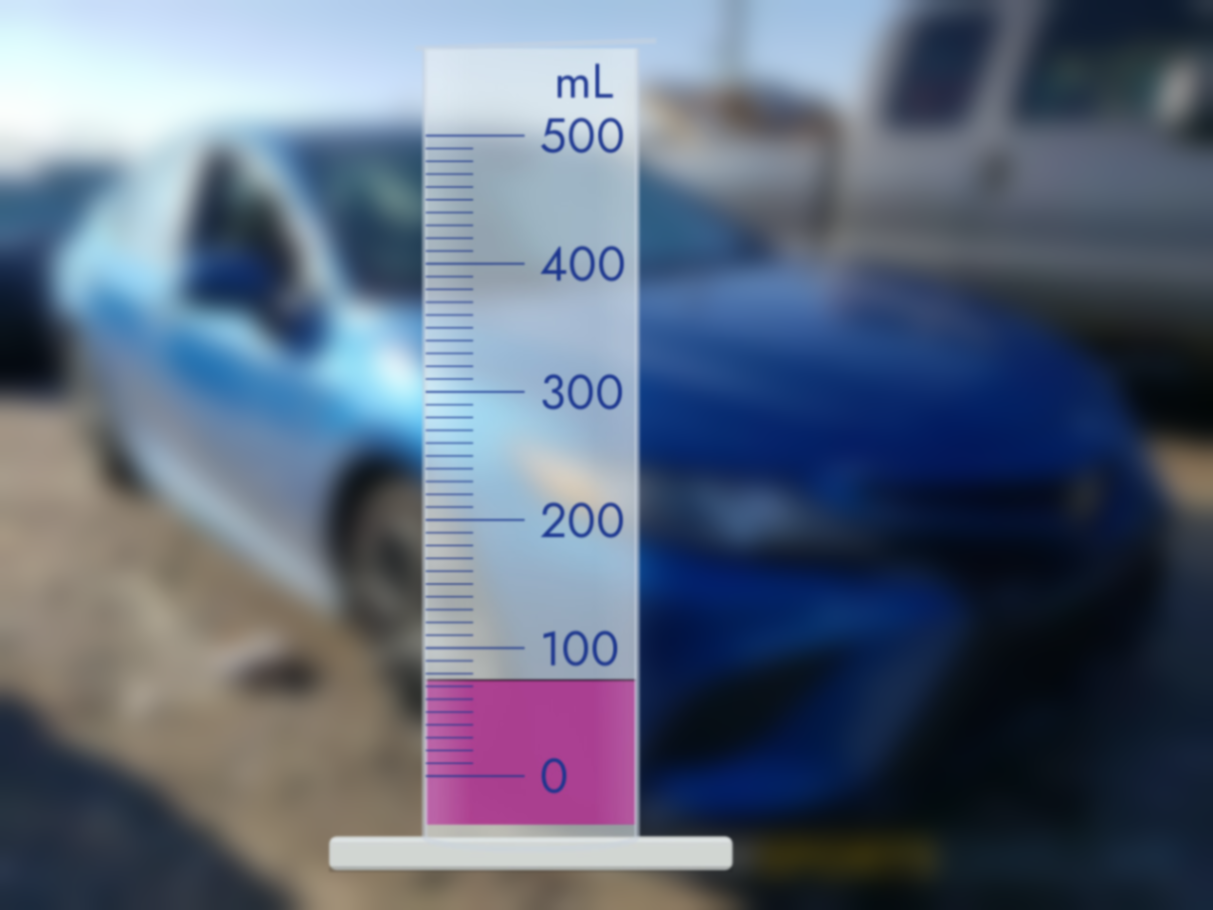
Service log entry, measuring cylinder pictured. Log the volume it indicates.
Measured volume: 75 mL
